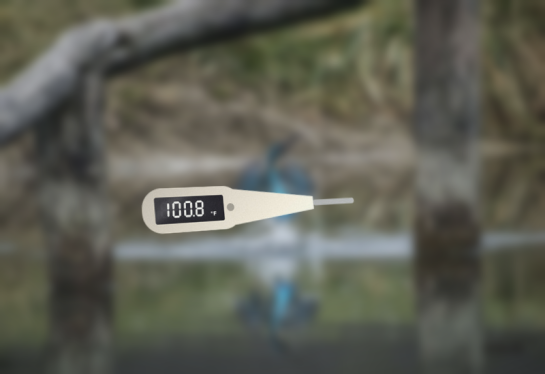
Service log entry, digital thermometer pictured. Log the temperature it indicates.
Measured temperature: 100.8 °F
